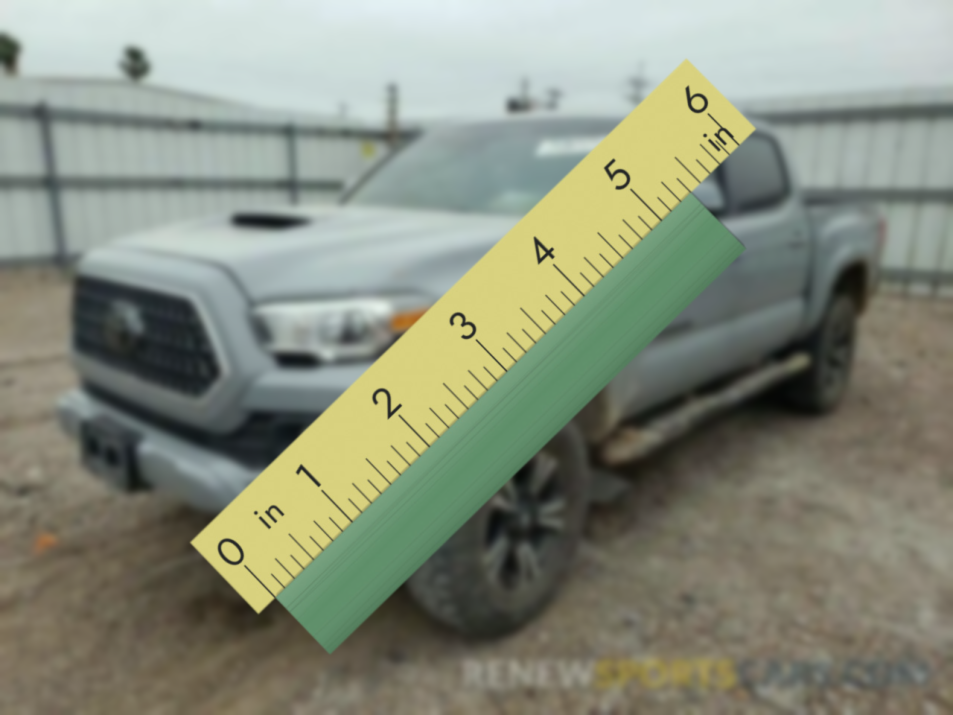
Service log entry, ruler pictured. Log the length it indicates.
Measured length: 5.375 in
